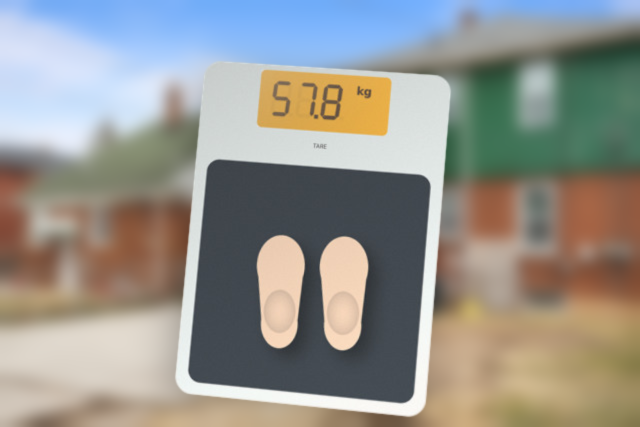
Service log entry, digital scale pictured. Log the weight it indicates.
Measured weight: 57.8 kg
